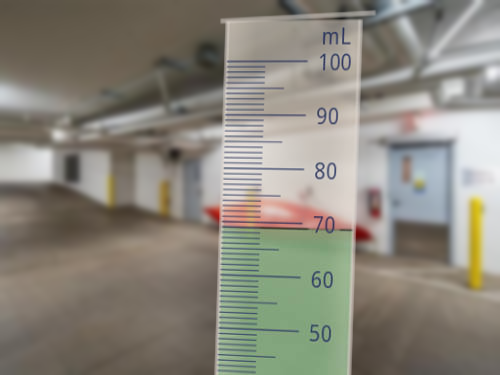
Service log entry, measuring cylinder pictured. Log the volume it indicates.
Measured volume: 69 mL
